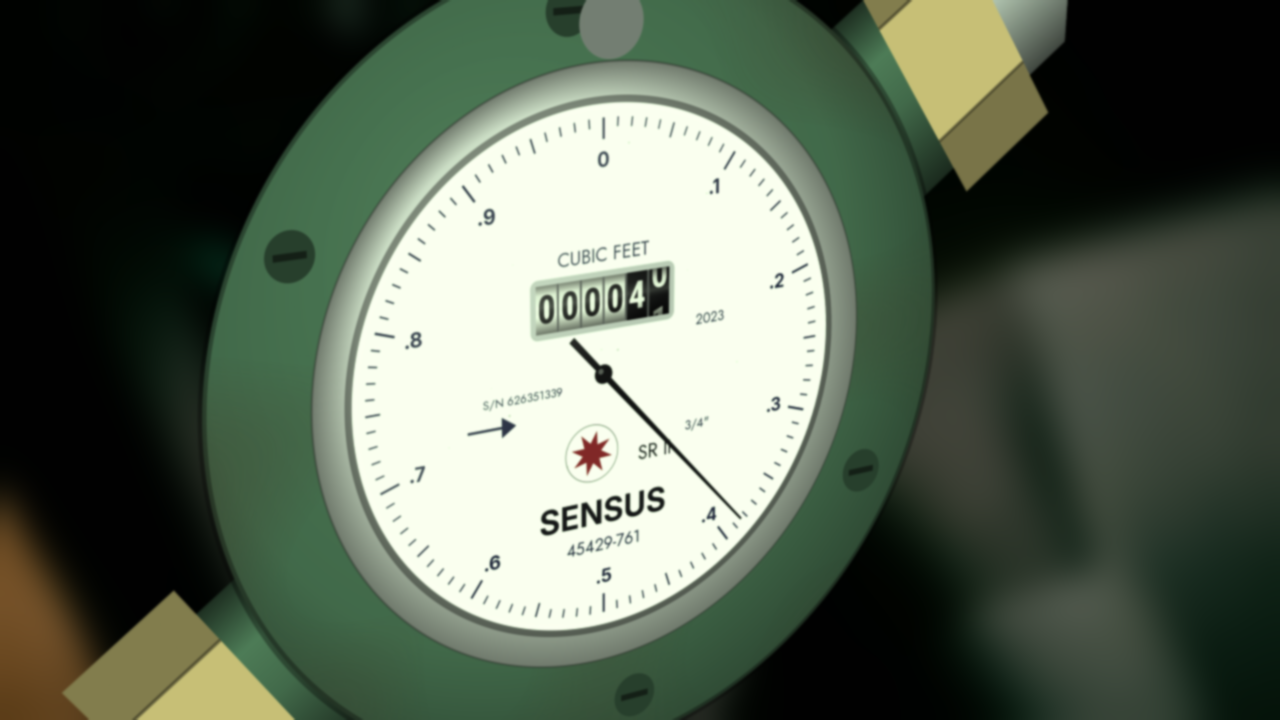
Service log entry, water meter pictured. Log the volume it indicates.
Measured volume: 40.38 ft³
